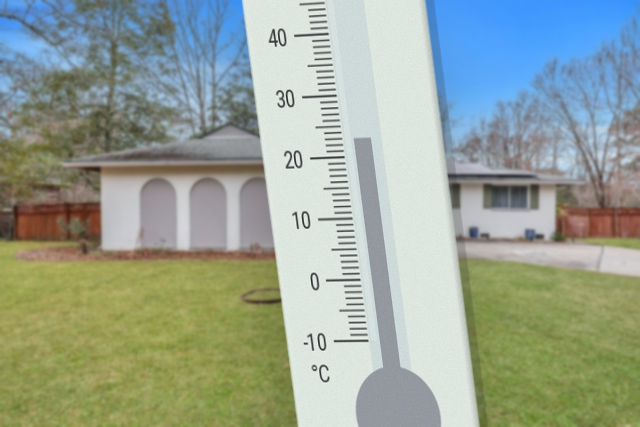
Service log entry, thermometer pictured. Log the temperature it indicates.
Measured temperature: 23 °C
